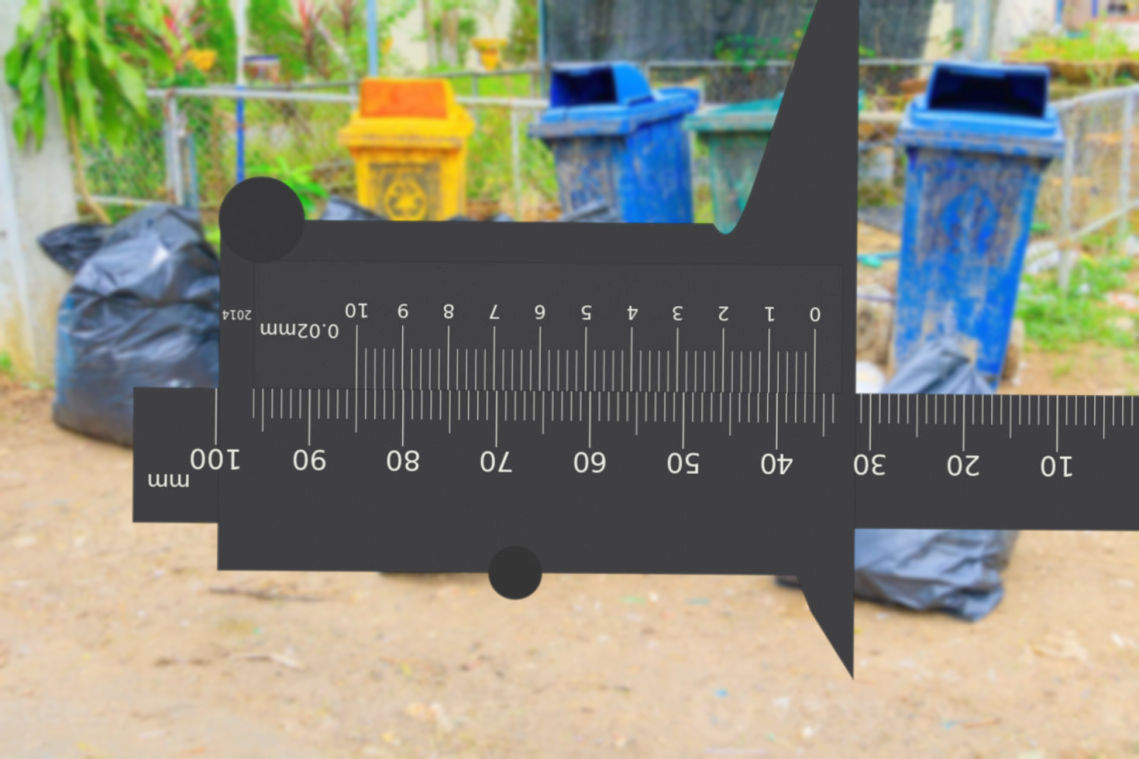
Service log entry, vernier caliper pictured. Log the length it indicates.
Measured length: 36.0 mm
